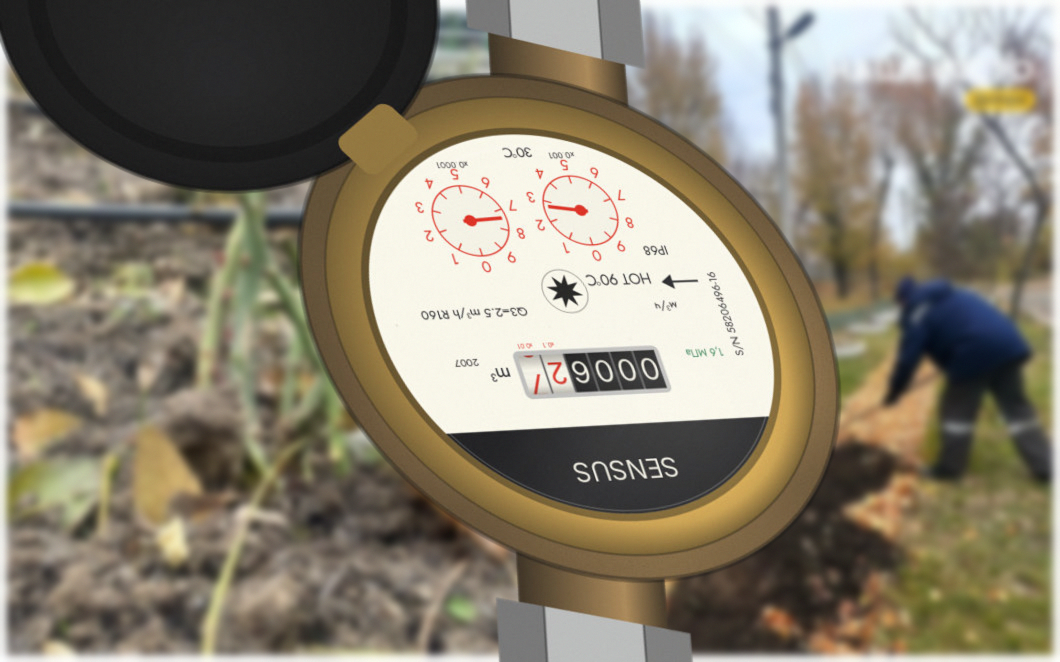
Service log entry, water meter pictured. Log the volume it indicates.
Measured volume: 6.2727 m³
